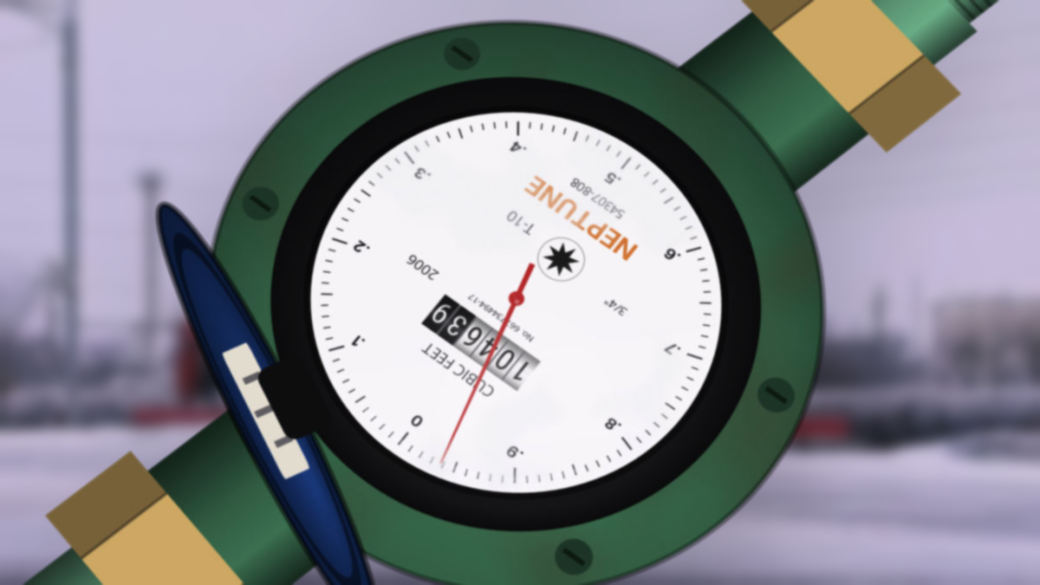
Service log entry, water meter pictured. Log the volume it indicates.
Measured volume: 104638.96 ft³
